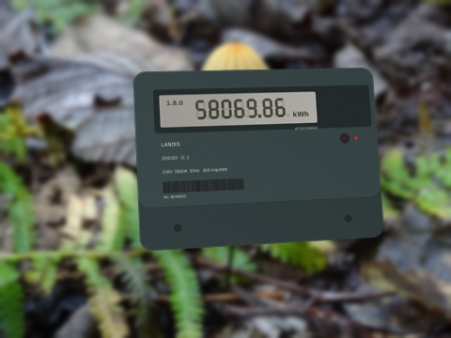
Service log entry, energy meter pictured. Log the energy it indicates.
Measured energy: 58069.86 kWh
